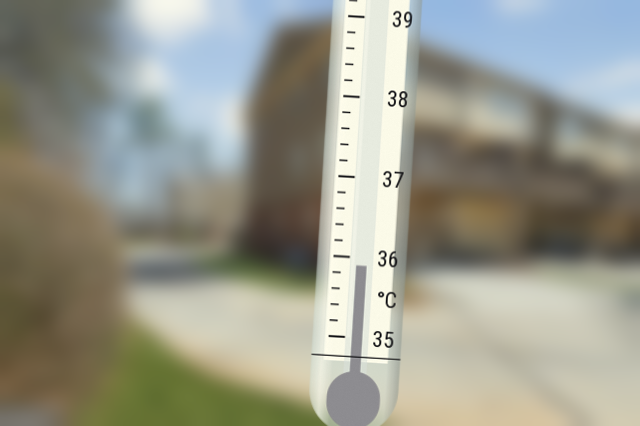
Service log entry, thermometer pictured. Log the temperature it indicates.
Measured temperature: 35.9 °C
